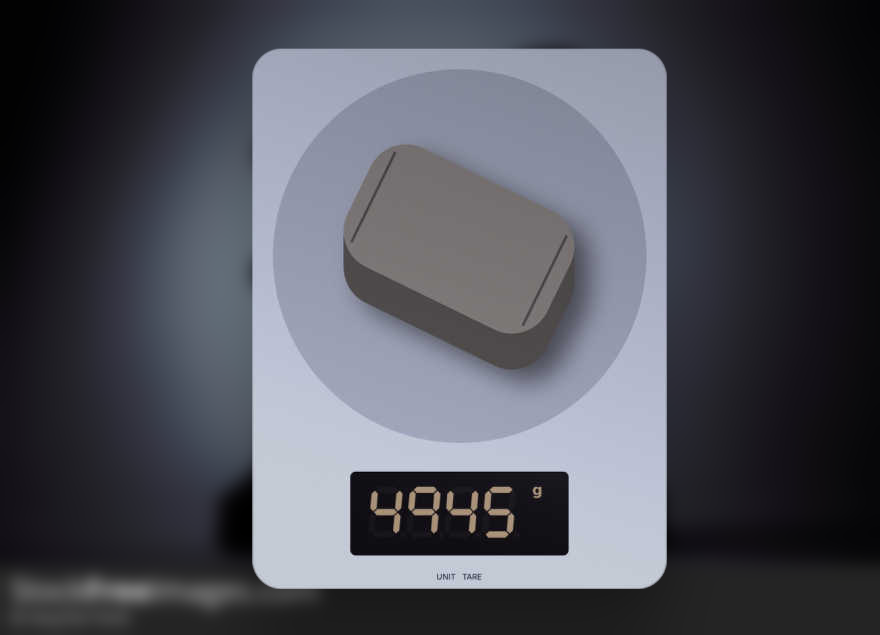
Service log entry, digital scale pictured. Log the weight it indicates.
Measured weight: 4945 g
